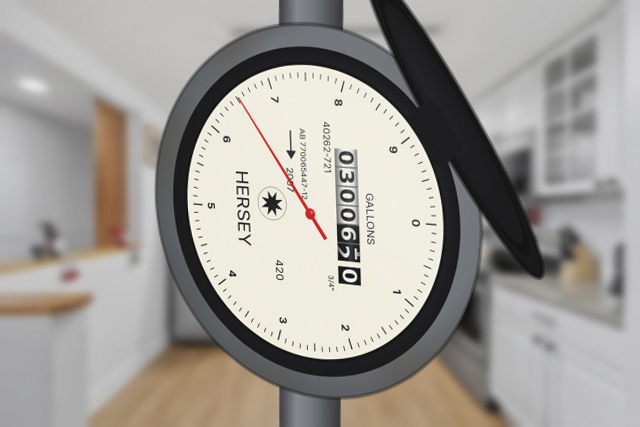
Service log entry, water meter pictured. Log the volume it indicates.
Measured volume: 300616.5 gal
